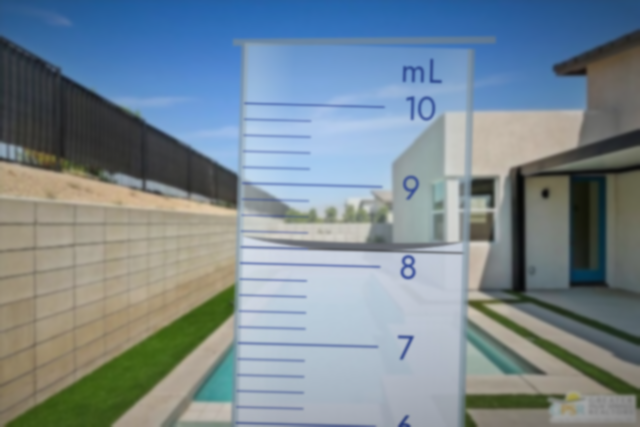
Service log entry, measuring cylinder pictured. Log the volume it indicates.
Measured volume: 8.2 mL
